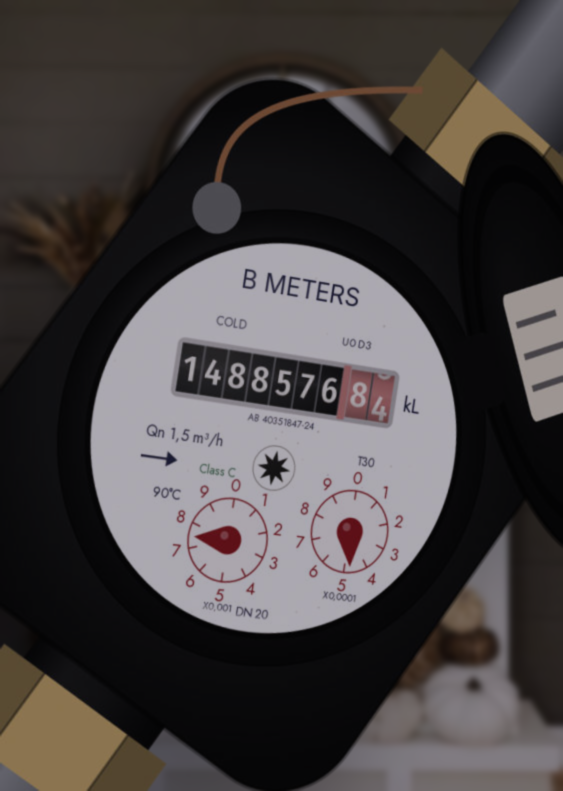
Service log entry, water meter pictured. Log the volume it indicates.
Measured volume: 1488576.8374 kL
